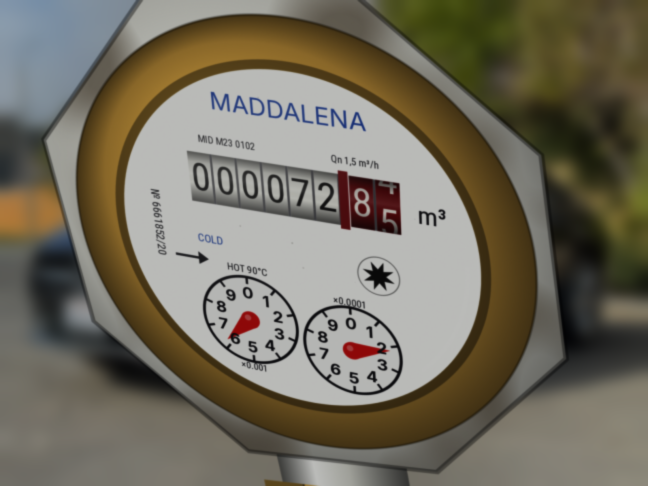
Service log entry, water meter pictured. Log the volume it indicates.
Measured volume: 72.8462 m³
